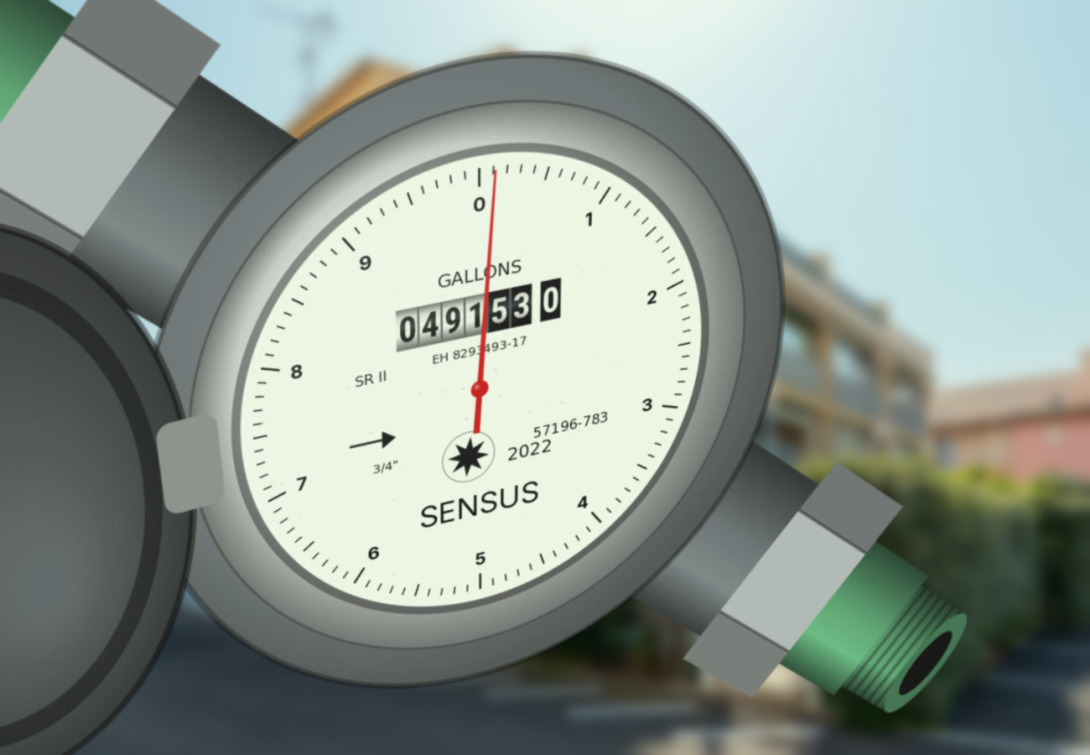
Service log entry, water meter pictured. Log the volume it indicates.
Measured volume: 491530.1 gal
